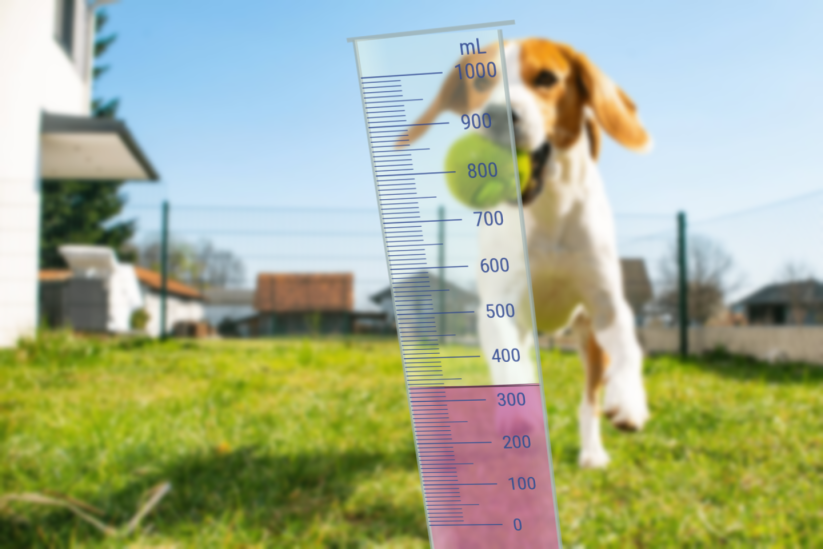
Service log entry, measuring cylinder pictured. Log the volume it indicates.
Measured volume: 330 mL
